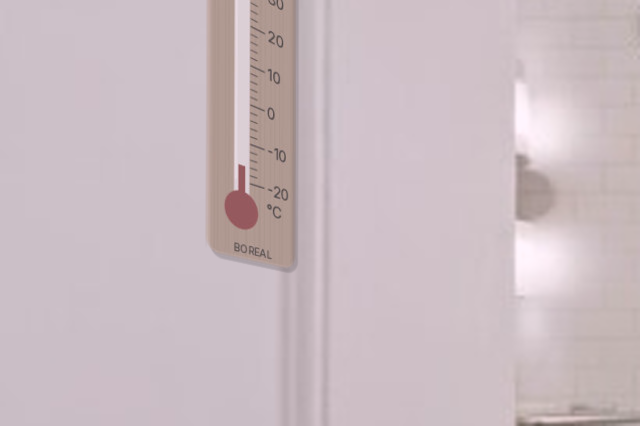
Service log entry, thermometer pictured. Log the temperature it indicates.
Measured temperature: -16 °C
